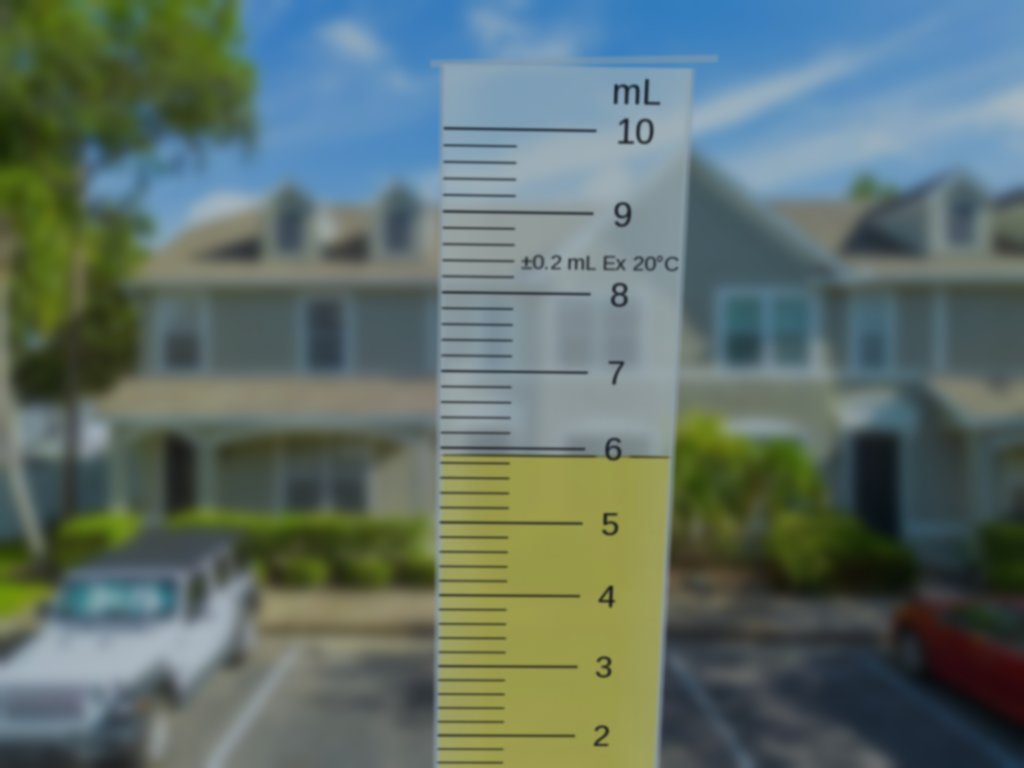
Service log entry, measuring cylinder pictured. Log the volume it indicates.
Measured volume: 5.9 mL
